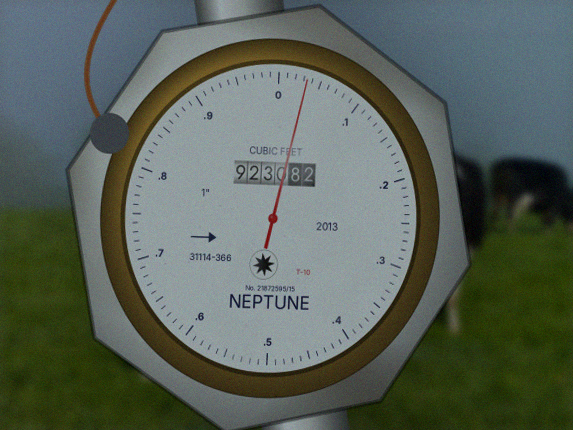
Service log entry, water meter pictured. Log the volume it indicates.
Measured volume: 923082.03 ft³
